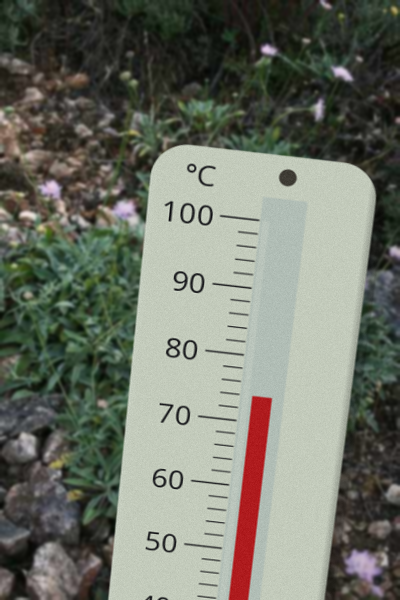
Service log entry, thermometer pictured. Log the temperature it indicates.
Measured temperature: 74 °C
